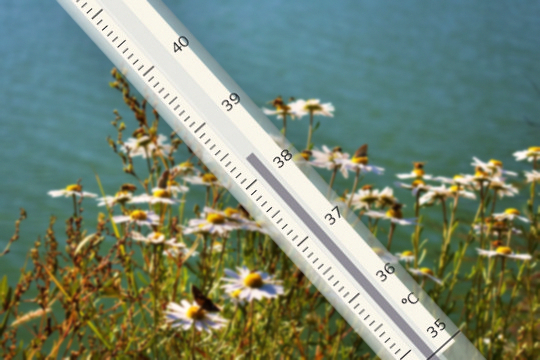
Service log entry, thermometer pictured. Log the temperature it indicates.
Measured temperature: 38.3 °C
